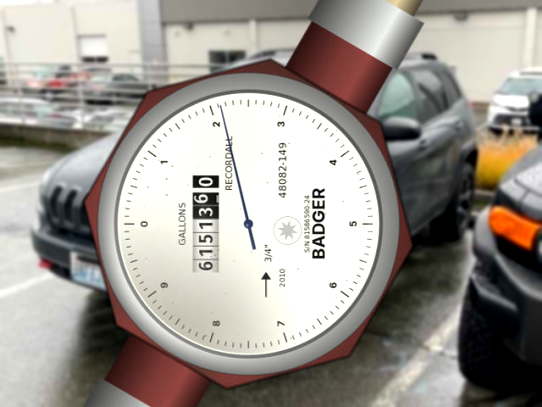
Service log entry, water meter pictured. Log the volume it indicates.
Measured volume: 6151362.1 gal
